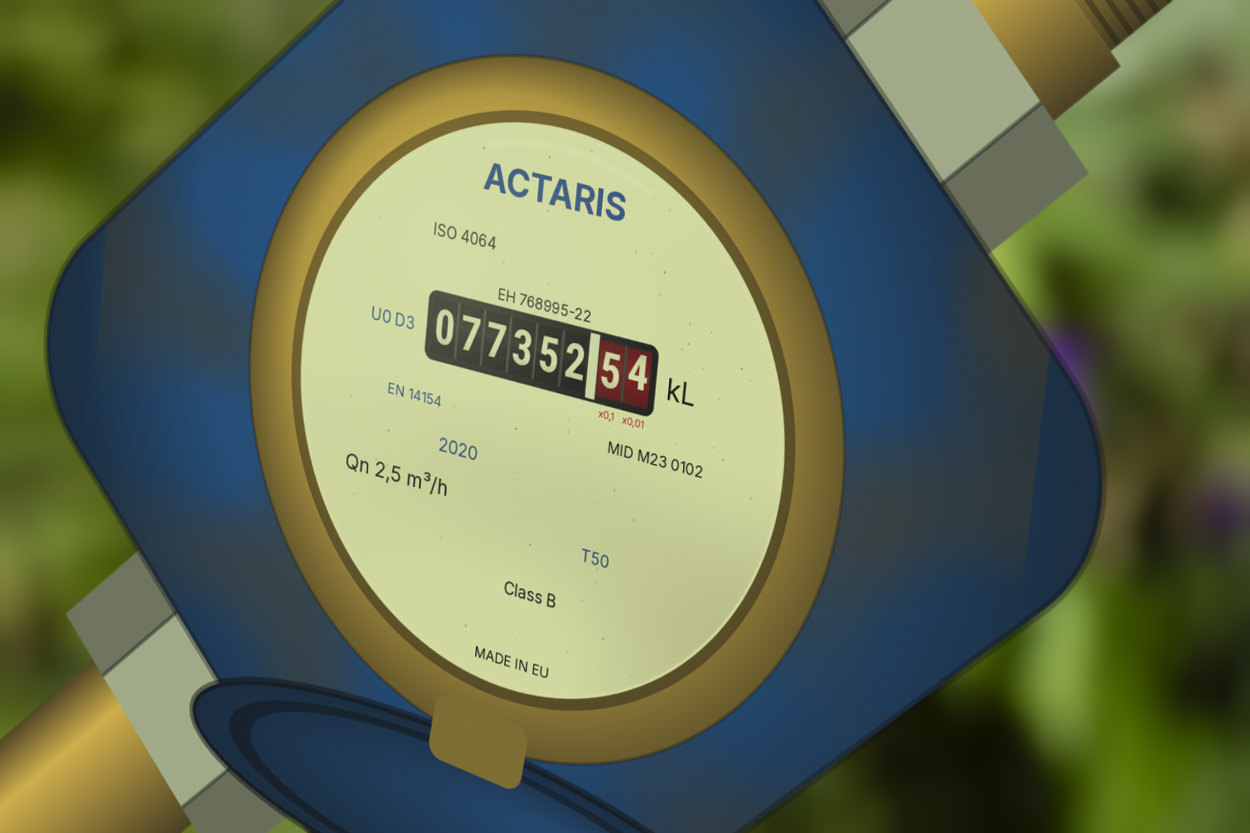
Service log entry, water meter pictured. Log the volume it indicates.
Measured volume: 77352.54 kL
